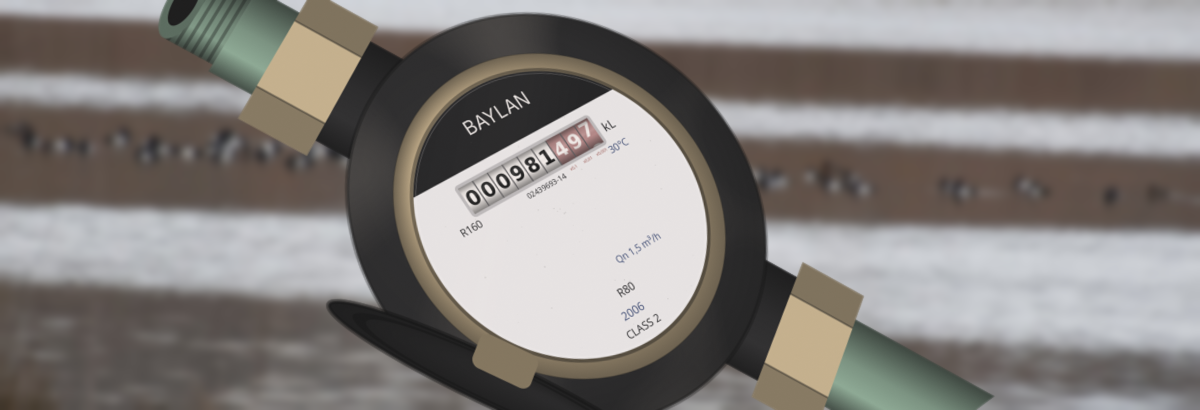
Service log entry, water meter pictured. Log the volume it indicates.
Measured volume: 981.497 kL
